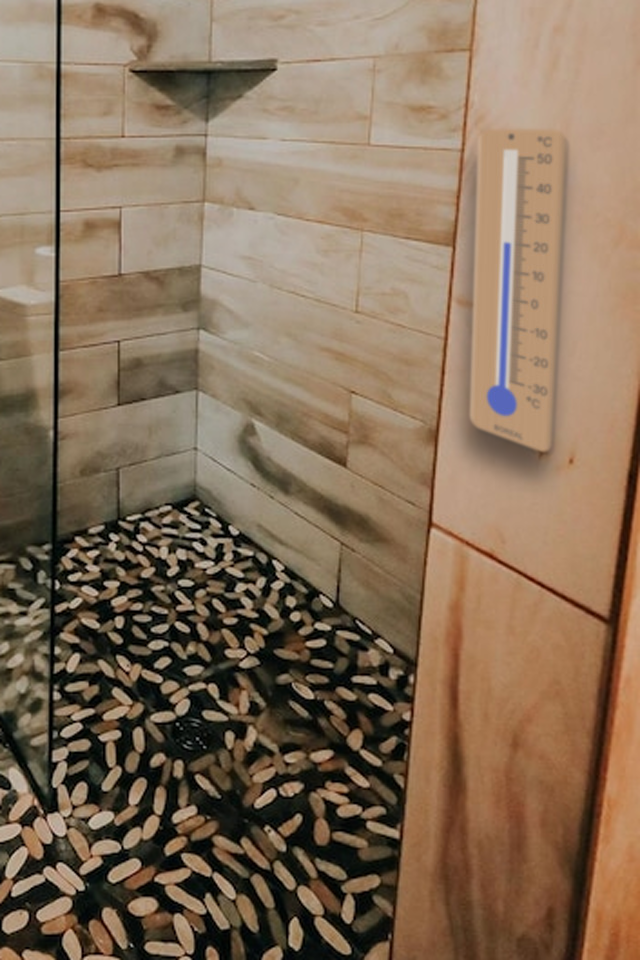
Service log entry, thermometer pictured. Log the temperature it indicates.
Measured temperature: 20 °C
